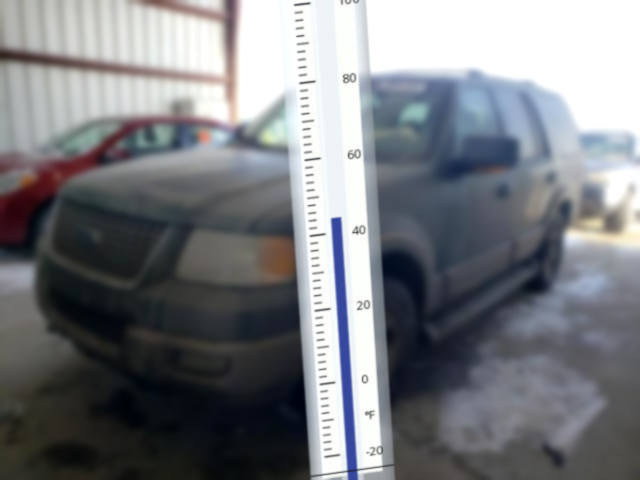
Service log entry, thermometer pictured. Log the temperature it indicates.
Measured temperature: 44 °F
